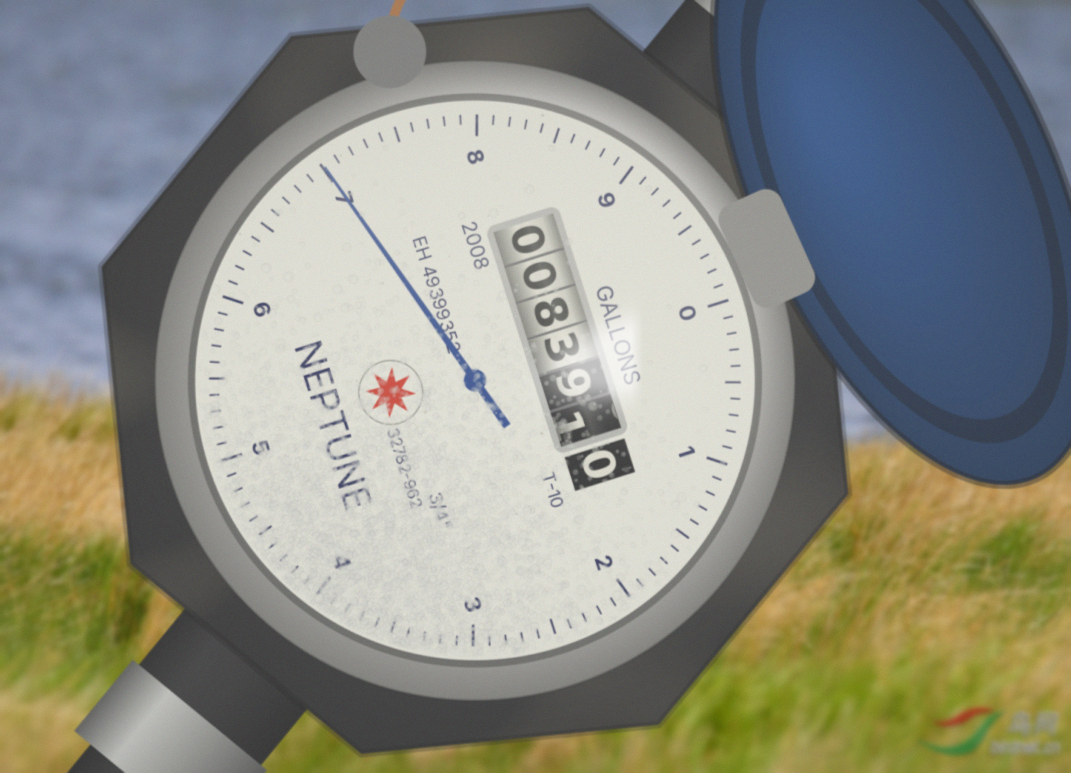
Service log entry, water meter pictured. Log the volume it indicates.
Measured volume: 83907.0 gal
